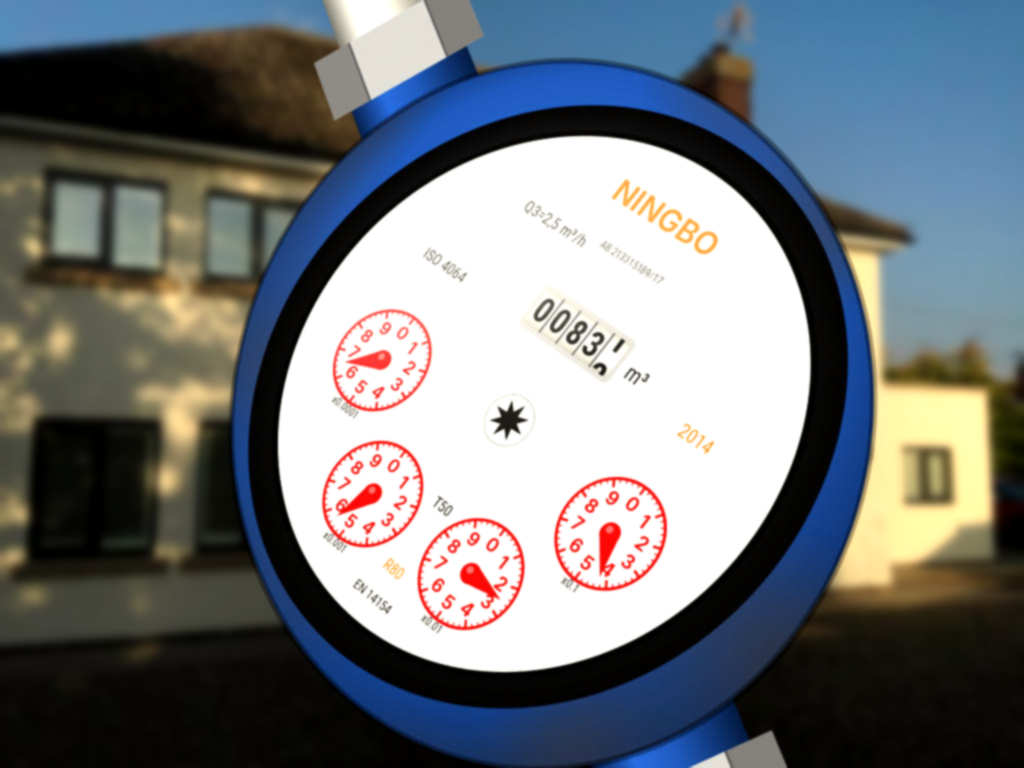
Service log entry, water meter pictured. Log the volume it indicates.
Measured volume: 831.4256 m³
